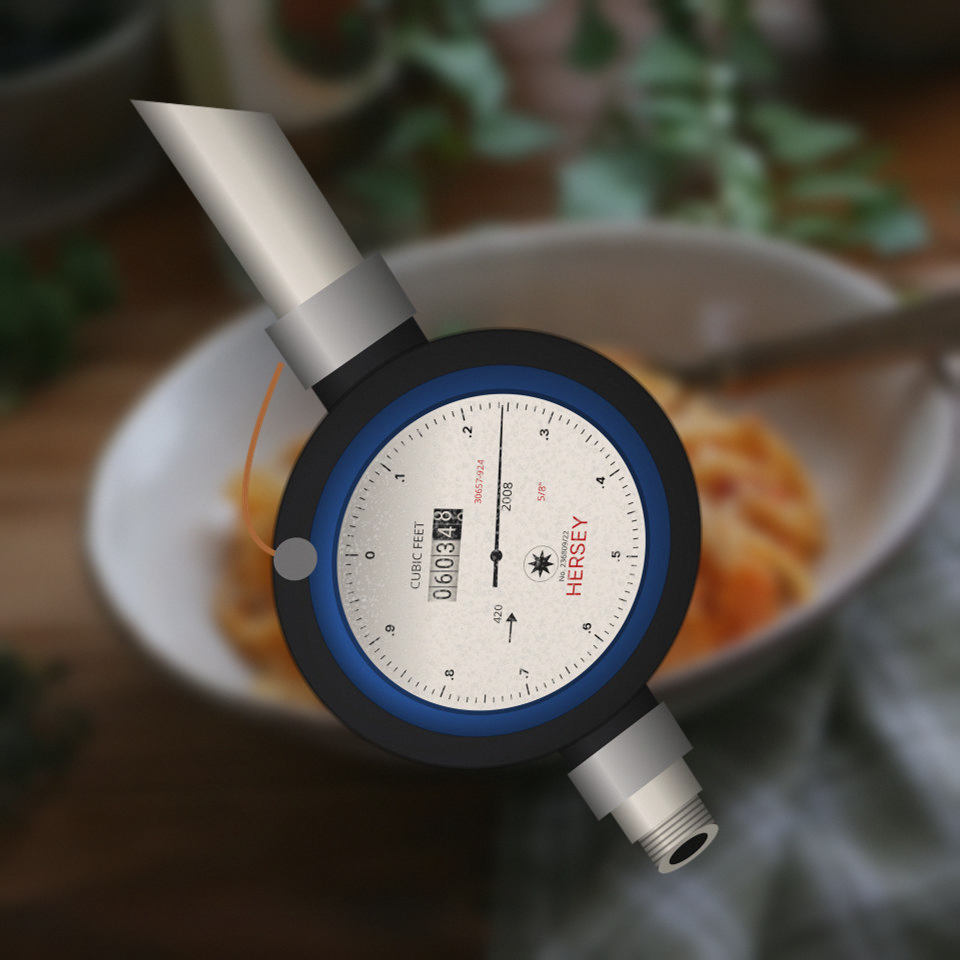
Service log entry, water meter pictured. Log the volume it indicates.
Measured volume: 60348.24 ft³
